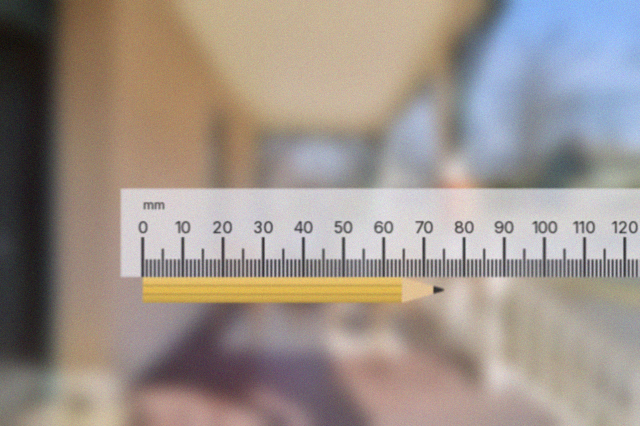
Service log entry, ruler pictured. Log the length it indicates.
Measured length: 75 mm
